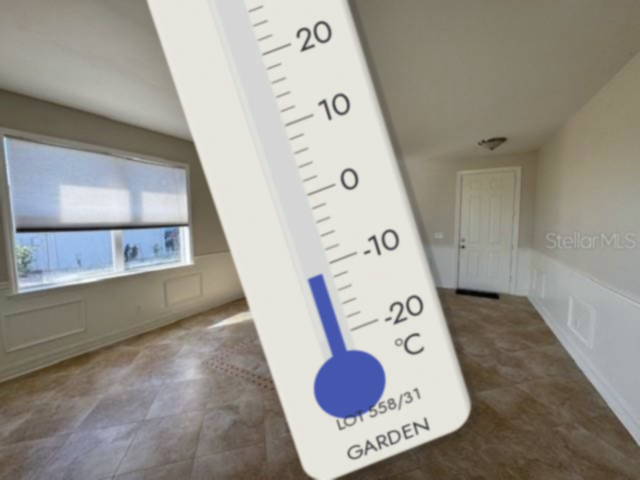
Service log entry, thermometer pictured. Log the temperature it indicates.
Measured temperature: -11 °C
